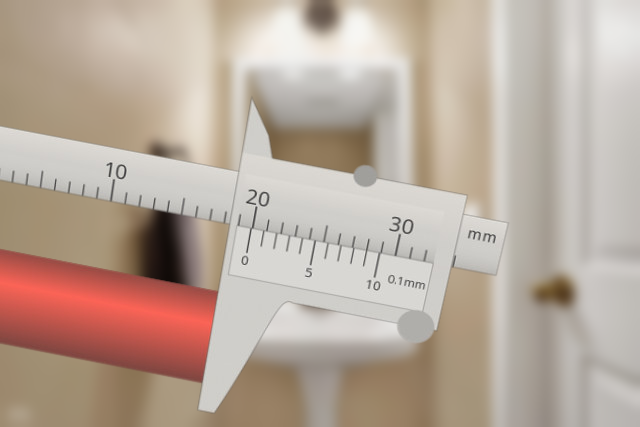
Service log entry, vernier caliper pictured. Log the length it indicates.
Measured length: 19.9 mm
